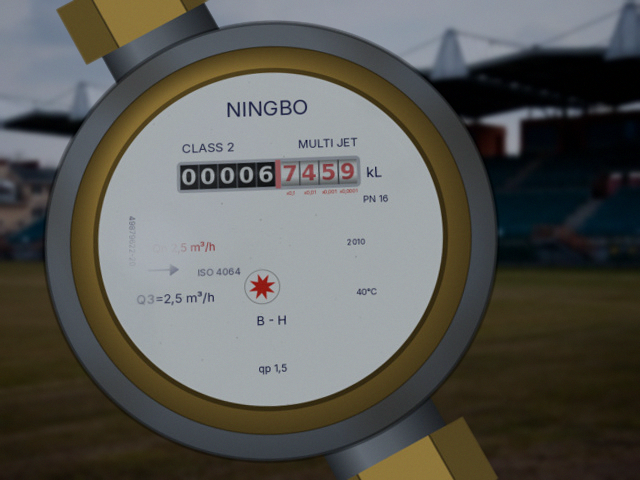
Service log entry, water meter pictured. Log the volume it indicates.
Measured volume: 6.7459 kL
